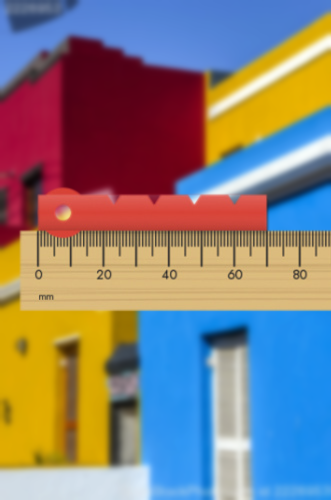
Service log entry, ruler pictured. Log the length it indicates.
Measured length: 70 mm
